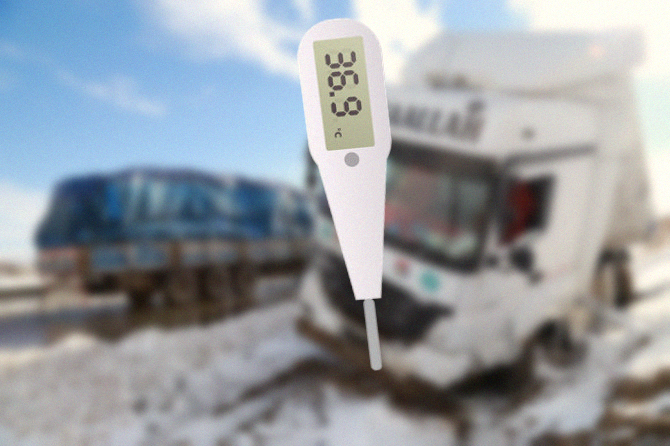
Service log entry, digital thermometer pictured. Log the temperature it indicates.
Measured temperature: 36.9 °C
